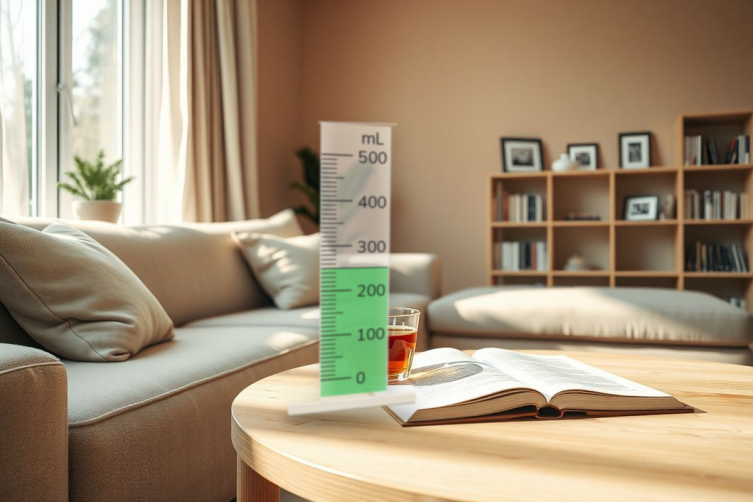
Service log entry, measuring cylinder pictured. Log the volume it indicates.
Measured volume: 250 mL
